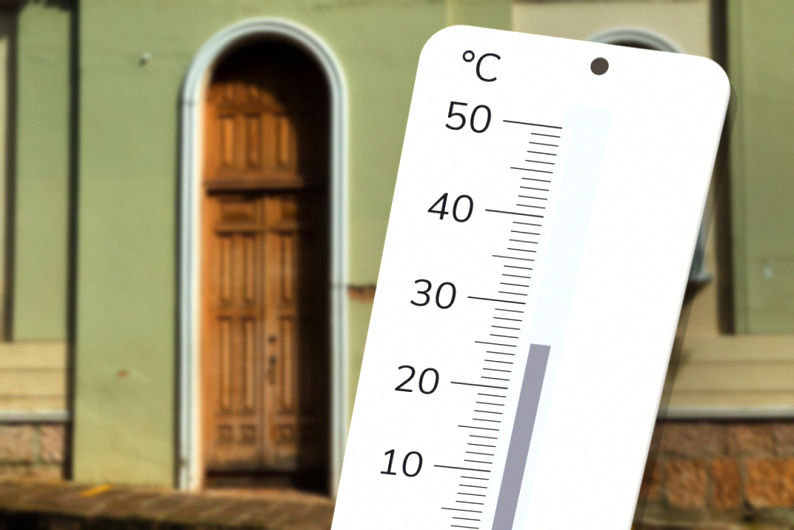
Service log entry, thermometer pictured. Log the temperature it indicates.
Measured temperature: 25.5 °C
